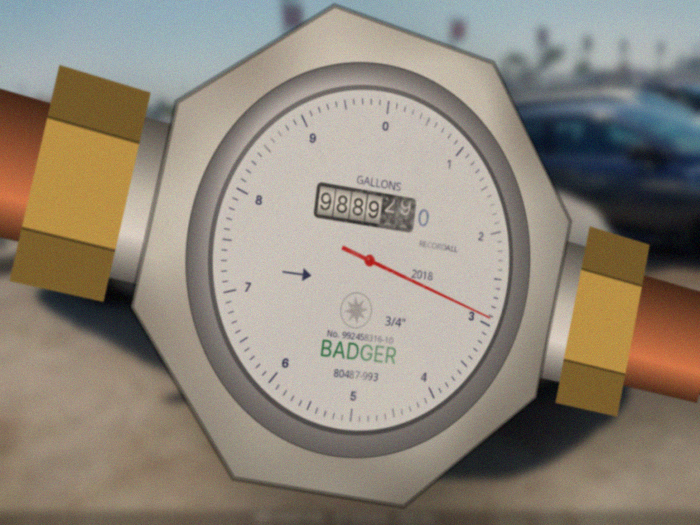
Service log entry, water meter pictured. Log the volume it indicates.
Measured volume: 9889292.9 gal
